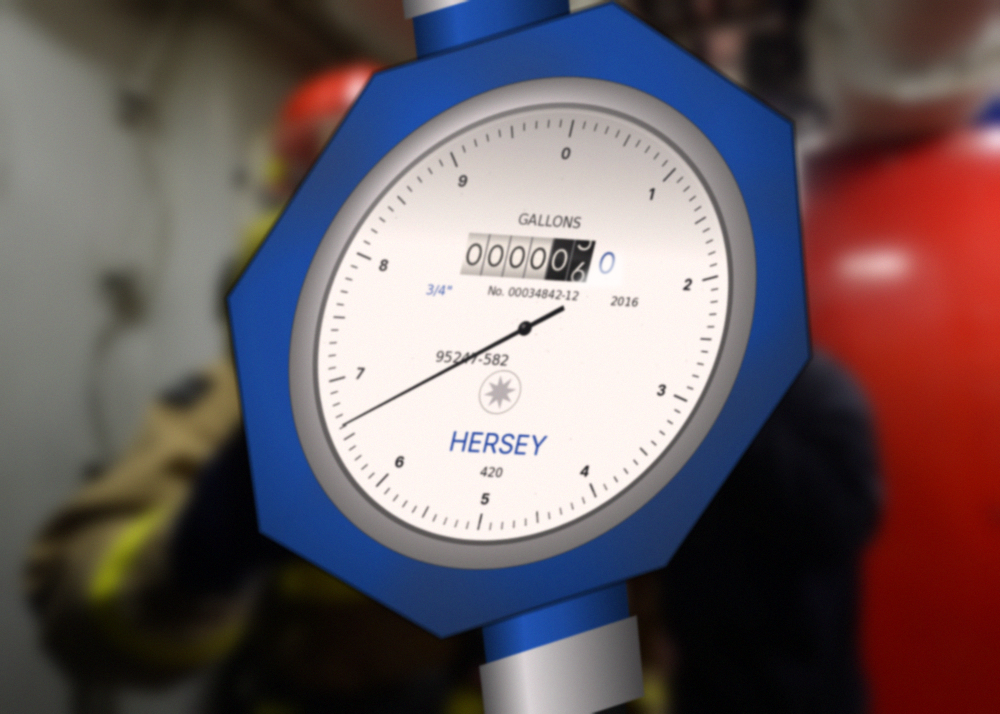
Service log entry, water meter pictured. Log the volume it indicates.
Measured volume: 56.6 gal
